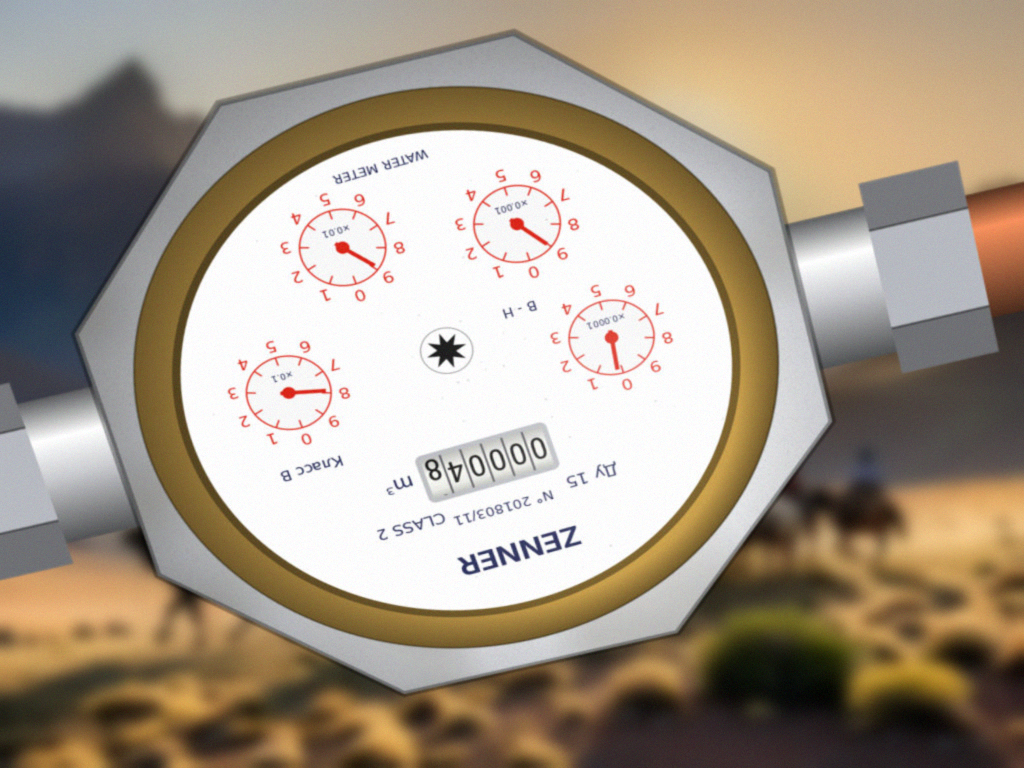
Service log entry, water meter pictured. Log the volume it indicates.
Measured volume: 47.7890 m³
